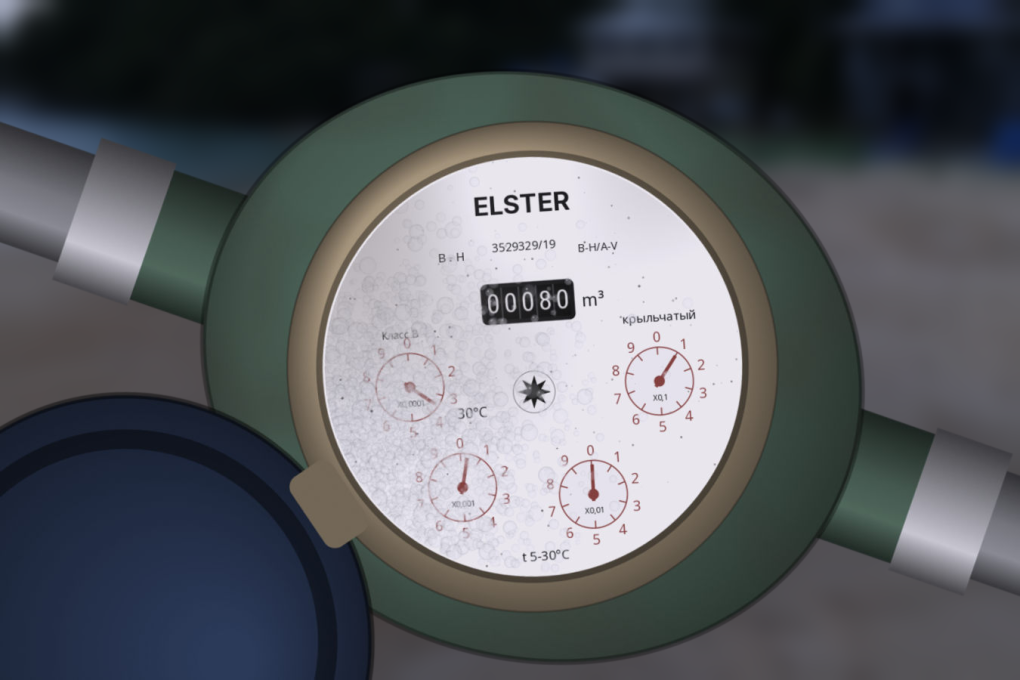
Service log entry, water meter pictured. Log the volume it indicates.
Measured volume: 80.1003 m³
